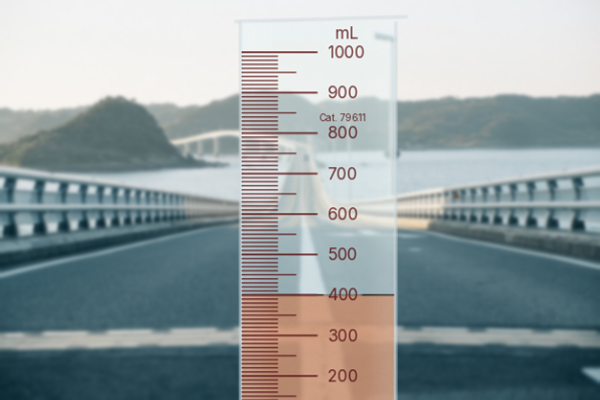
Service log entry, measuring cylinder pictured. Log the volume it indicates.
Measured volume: 400 mL
